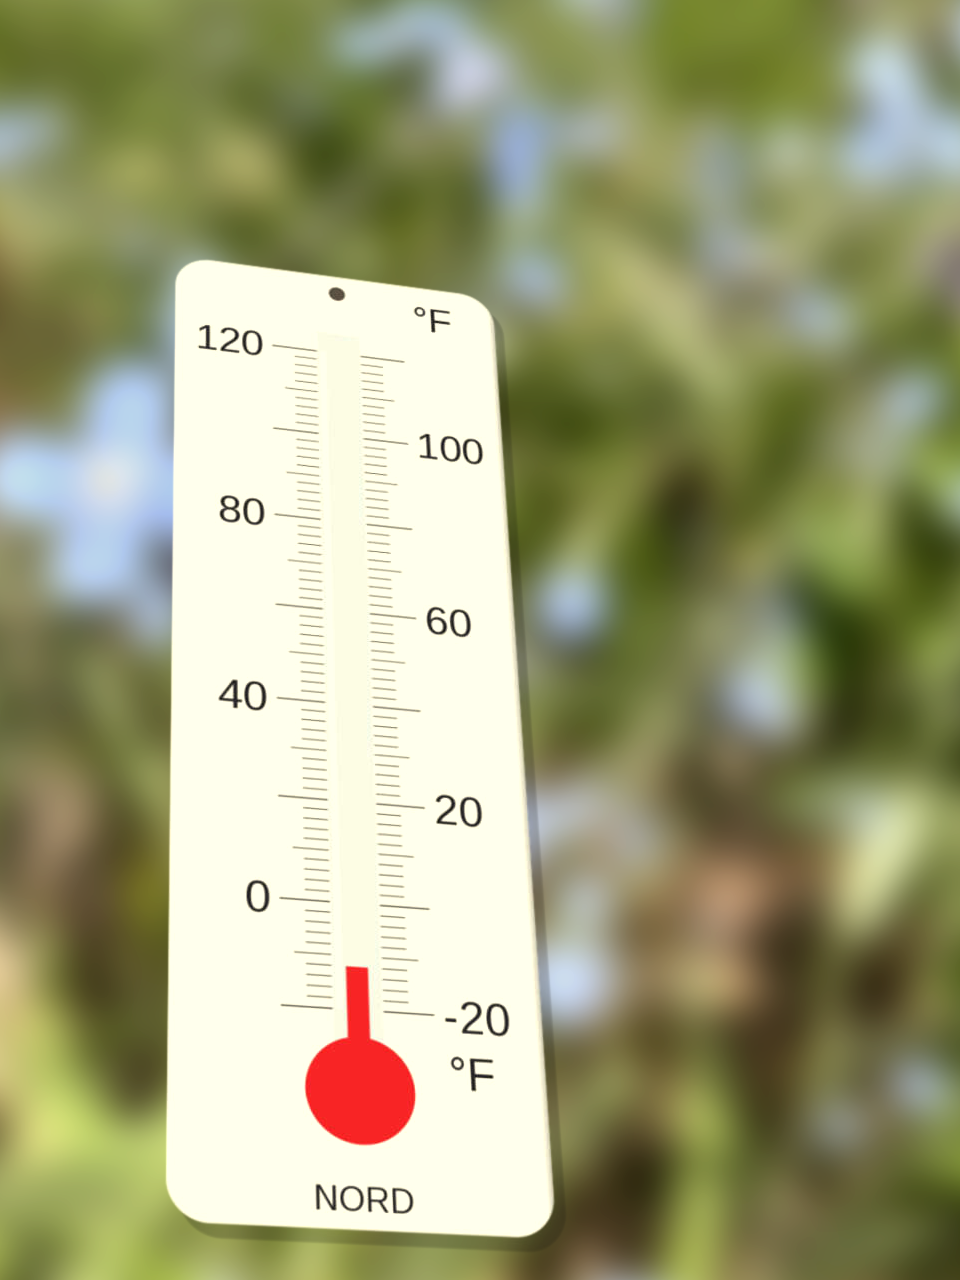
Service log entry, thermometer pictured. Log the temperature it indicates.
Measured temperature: -12 °F
